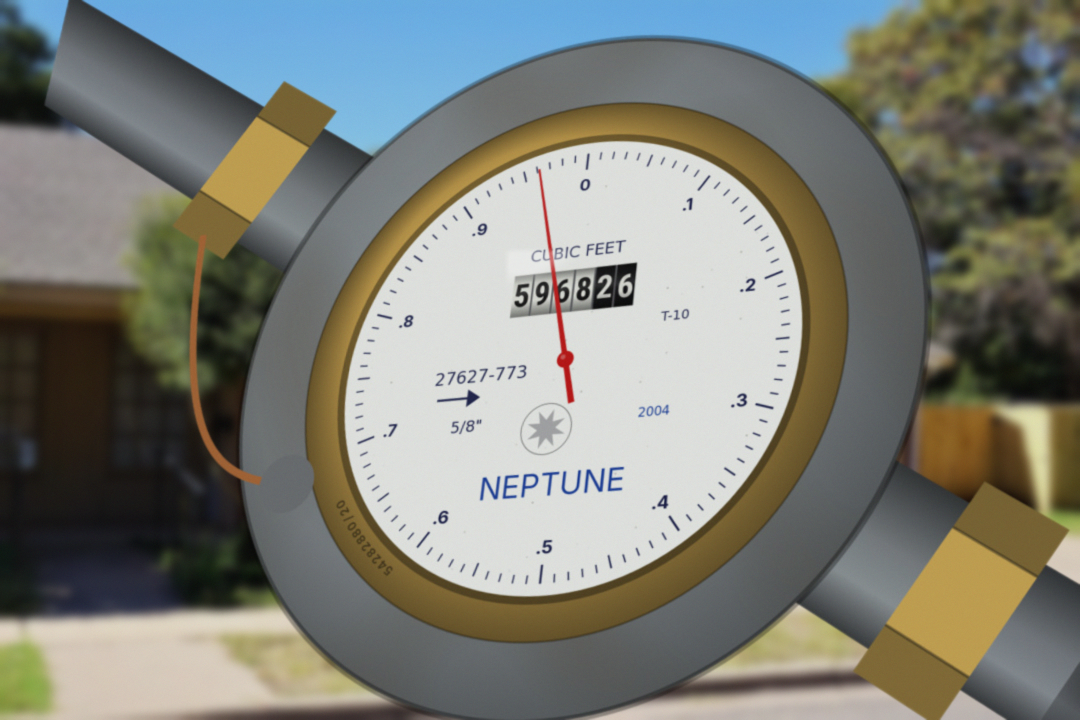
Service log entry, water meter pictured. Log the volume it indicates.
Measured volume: 596825.96 ft³
